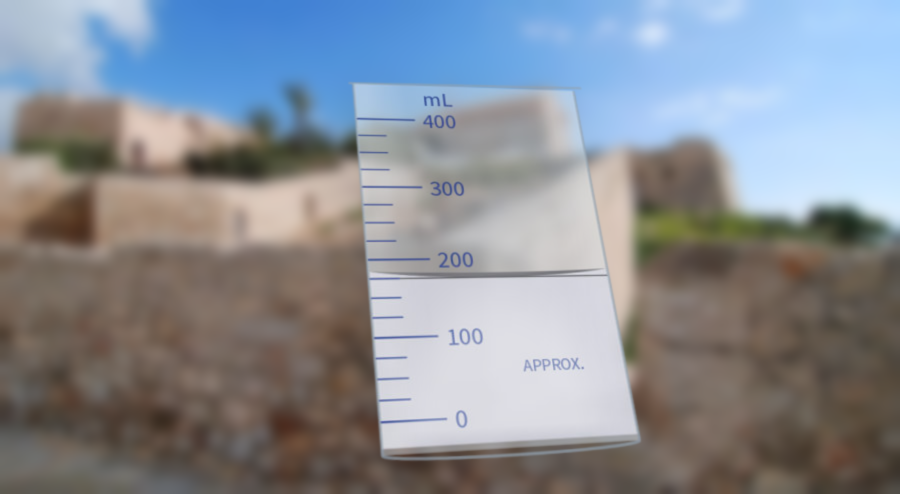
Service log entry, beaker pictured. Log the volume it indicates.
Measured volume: 175 mL
